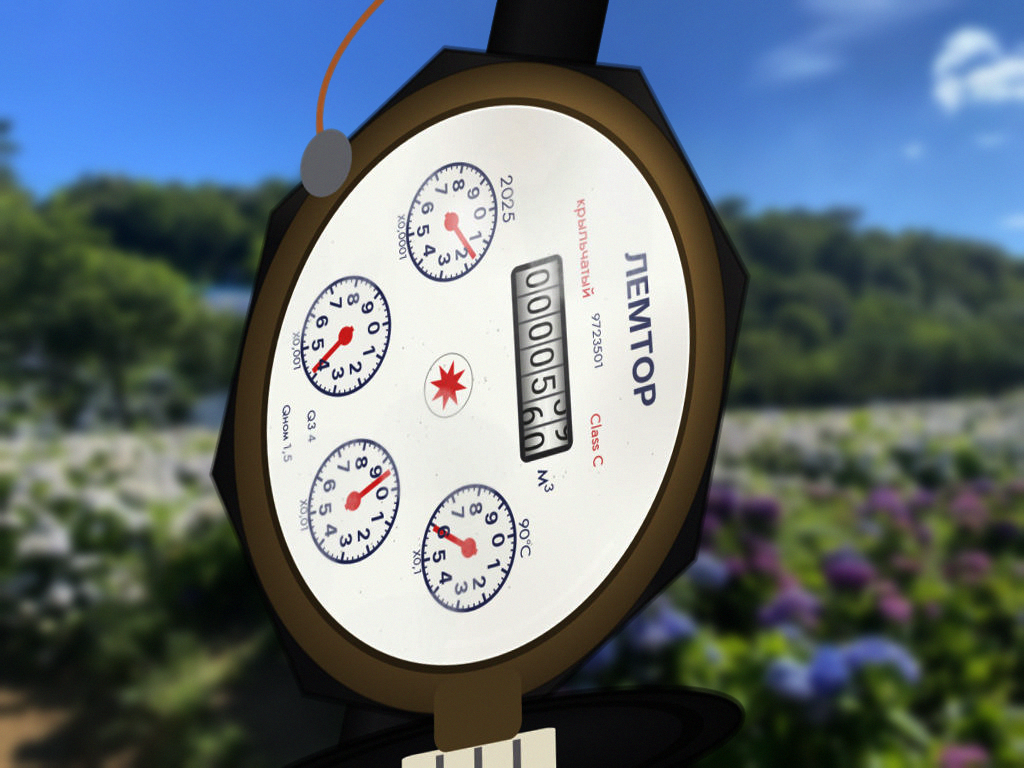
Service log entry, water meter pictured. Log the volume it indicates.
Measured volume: 559.5941 m³
